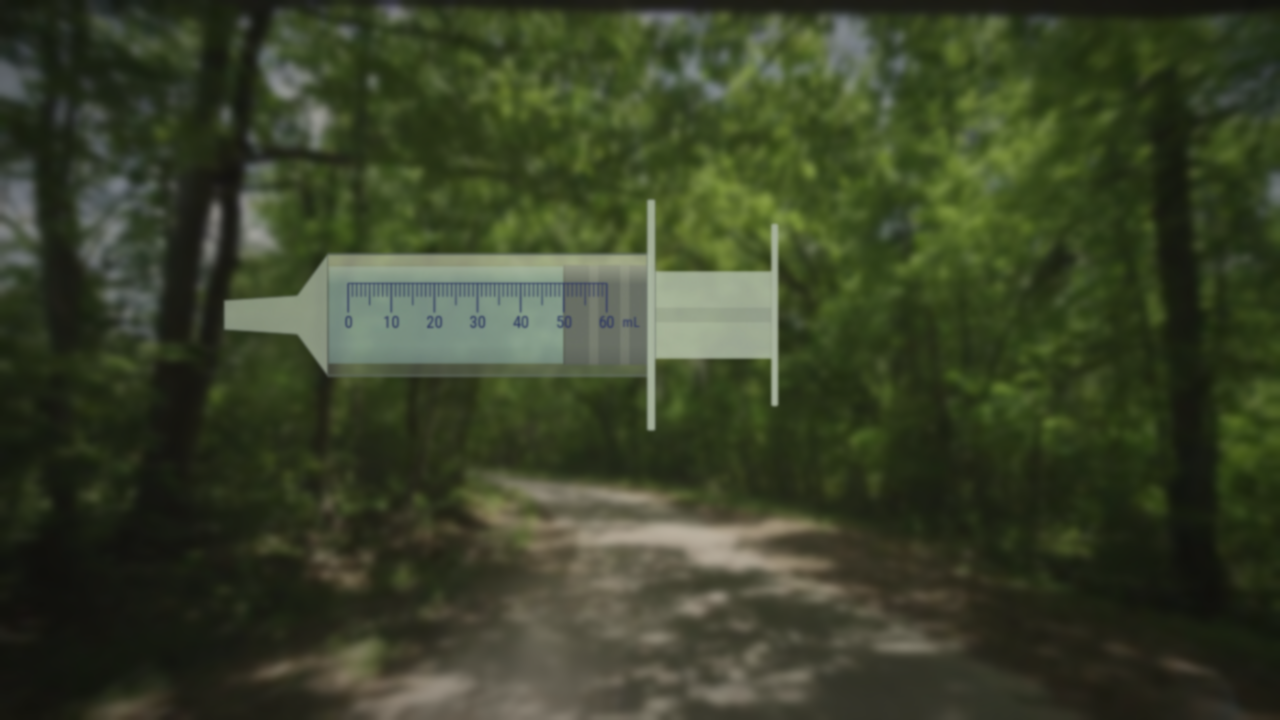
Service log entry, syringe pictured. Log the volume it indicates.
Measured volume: 50 mL
